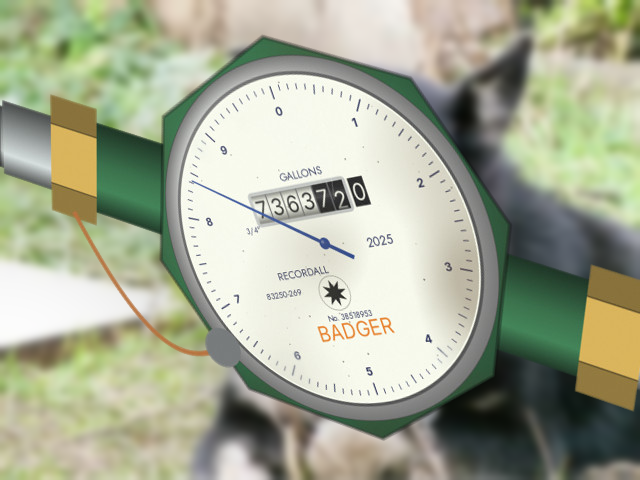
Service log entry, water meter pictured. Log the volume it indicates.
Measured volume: 7363718.4 gal
